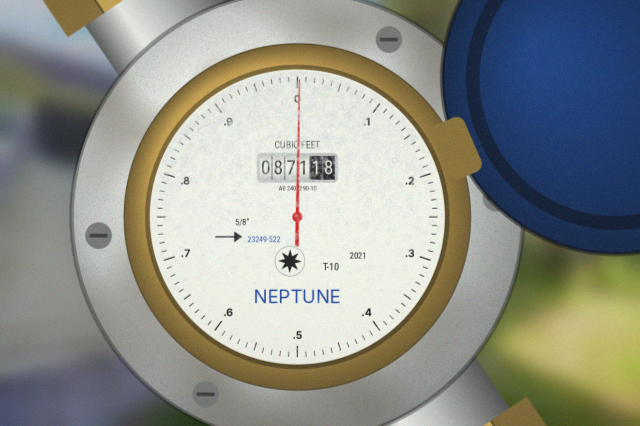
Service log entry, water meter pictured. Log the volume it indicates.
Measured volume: 87118.00 ft³
